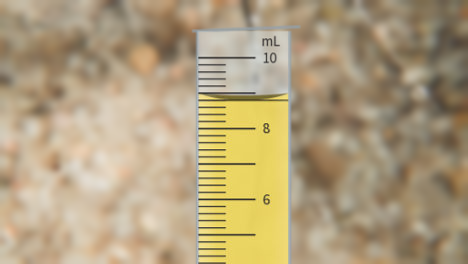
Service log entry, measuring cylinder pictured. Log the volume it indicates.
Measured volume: 8.8 mL
